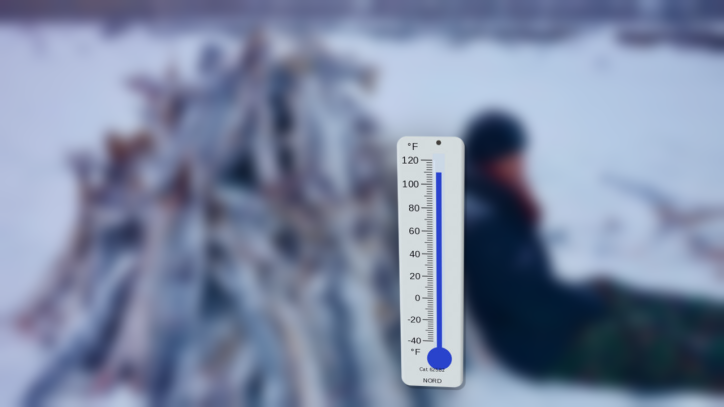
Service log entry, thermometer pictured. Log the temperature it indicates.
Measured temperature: 110 °F
